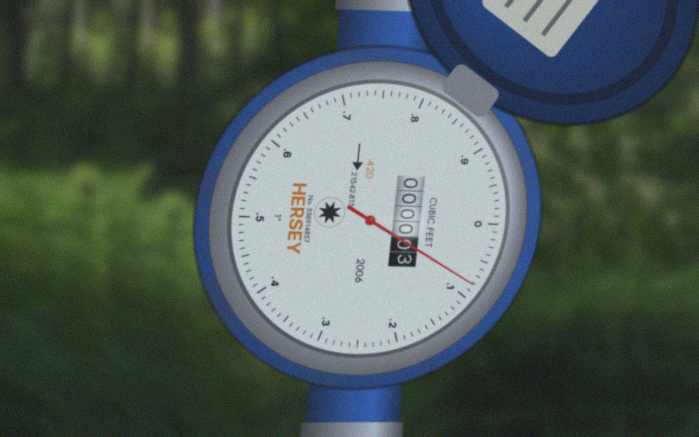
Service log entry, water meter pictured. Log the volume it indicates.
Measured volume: 3.08 ft³
